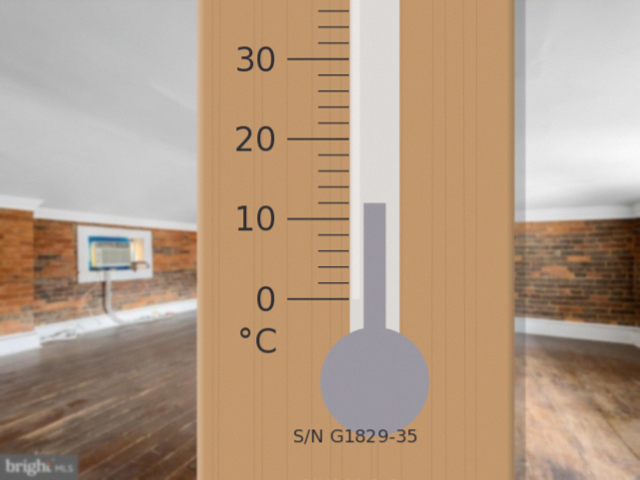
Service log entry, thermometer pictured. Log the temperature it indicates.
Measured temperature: 12 °C
